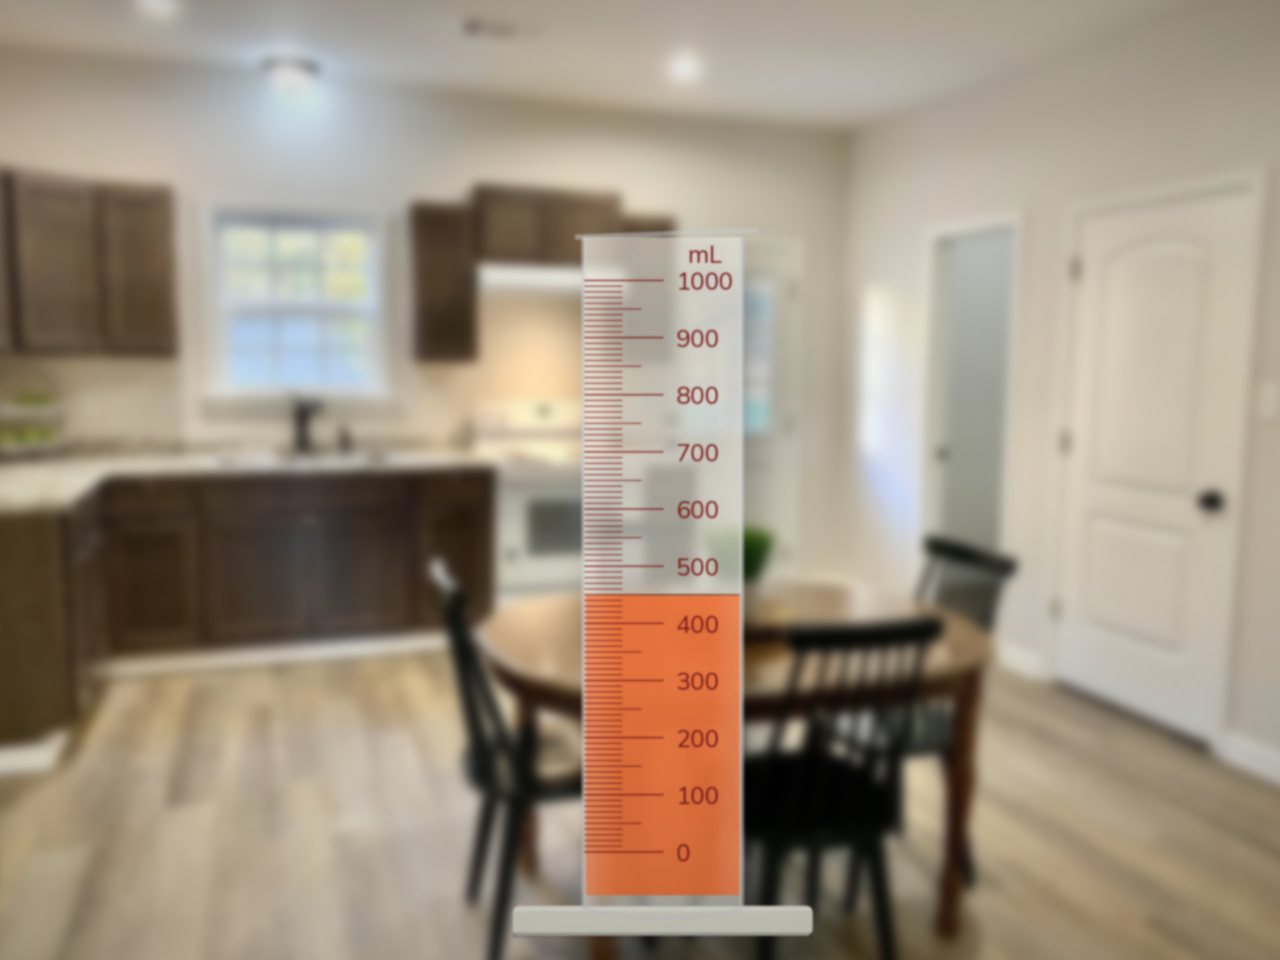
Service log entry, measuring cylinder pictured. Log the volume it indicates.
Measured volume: 450 mL
